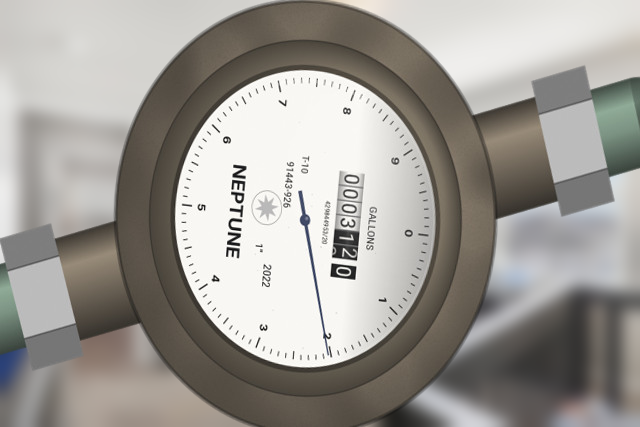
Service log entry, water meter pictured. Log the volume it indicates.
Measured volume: 3122.0 gal
